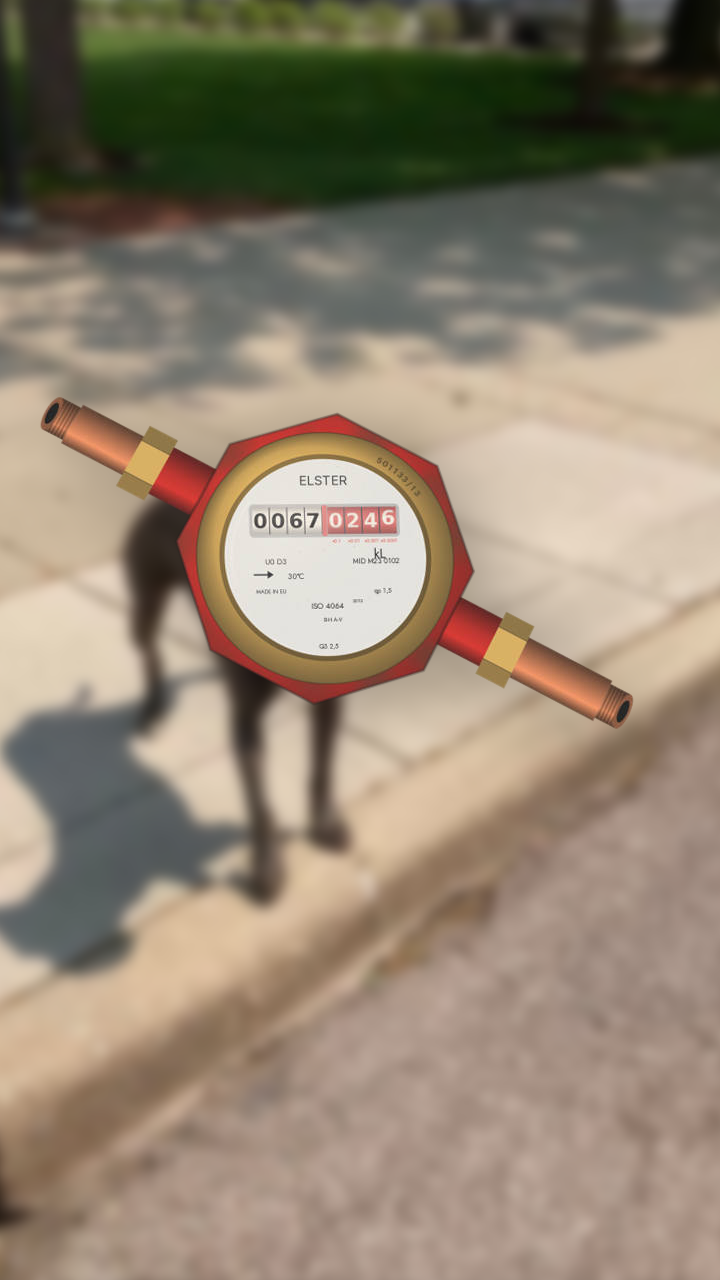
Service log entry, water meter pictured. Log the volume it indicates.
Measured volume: 67.0246 kL
